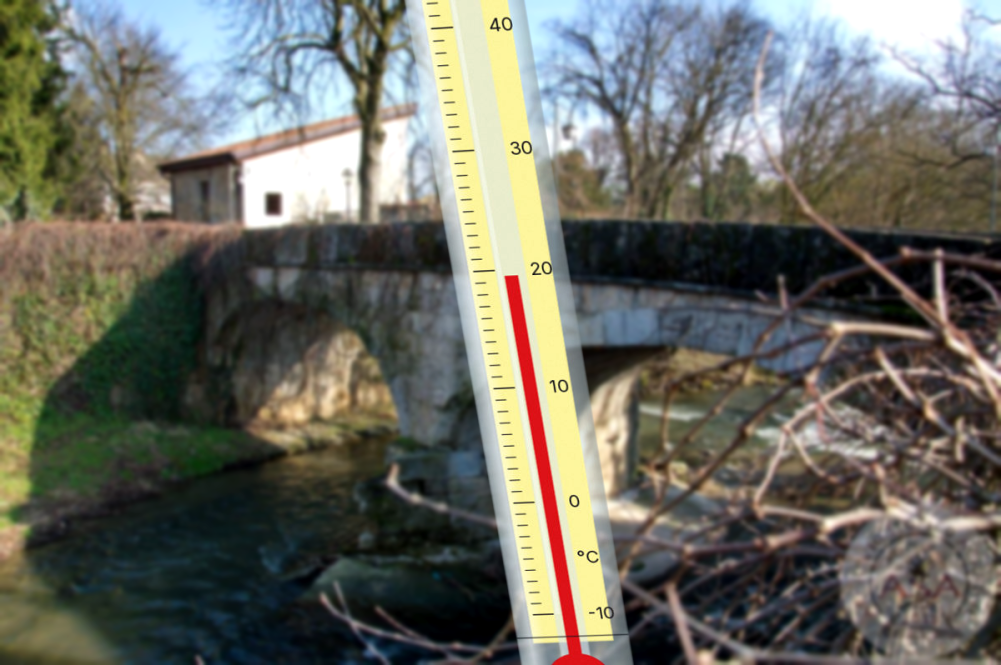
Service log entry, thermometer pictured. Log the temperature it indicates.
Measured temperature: 19.5 °C
